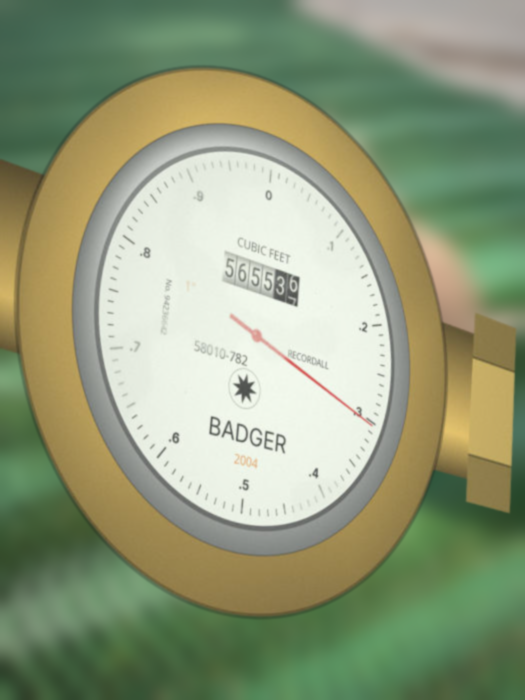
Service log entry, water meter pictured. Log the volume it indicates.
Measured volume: 565536.30 ft³
